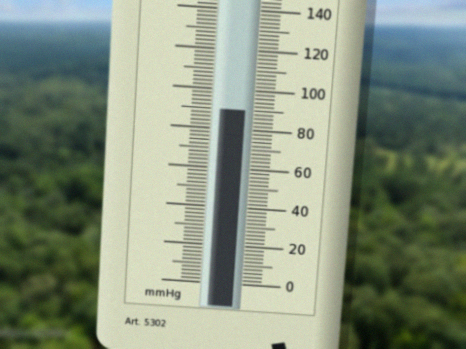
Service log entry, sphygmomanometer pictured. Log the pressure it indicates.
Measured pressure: 90 mmHg
